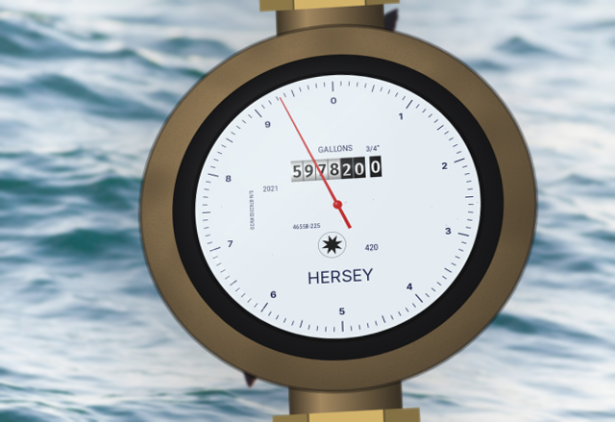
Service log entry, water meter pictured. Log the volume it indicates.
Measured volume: 5978199.3 gal
